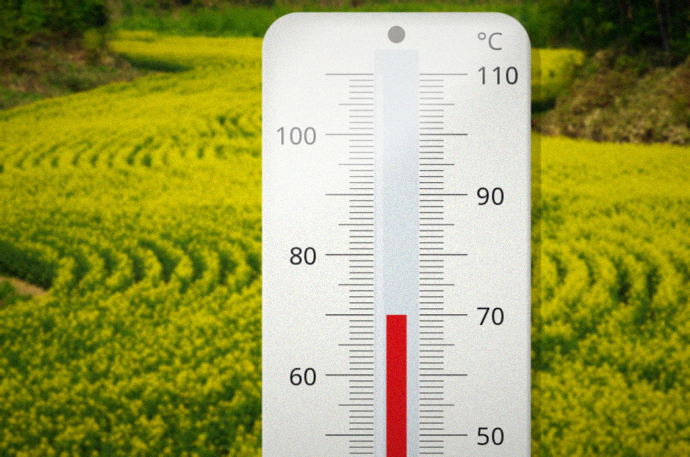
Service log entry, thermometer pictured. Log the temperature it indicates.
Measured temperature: 70 °C
